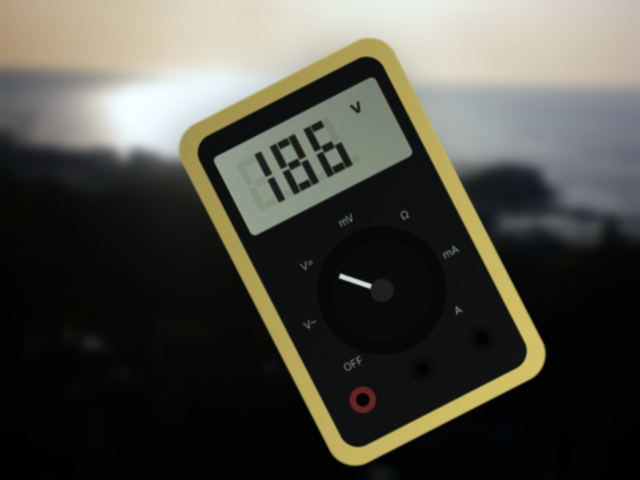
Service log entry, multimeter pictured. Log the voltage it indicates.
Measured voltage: 186 V
